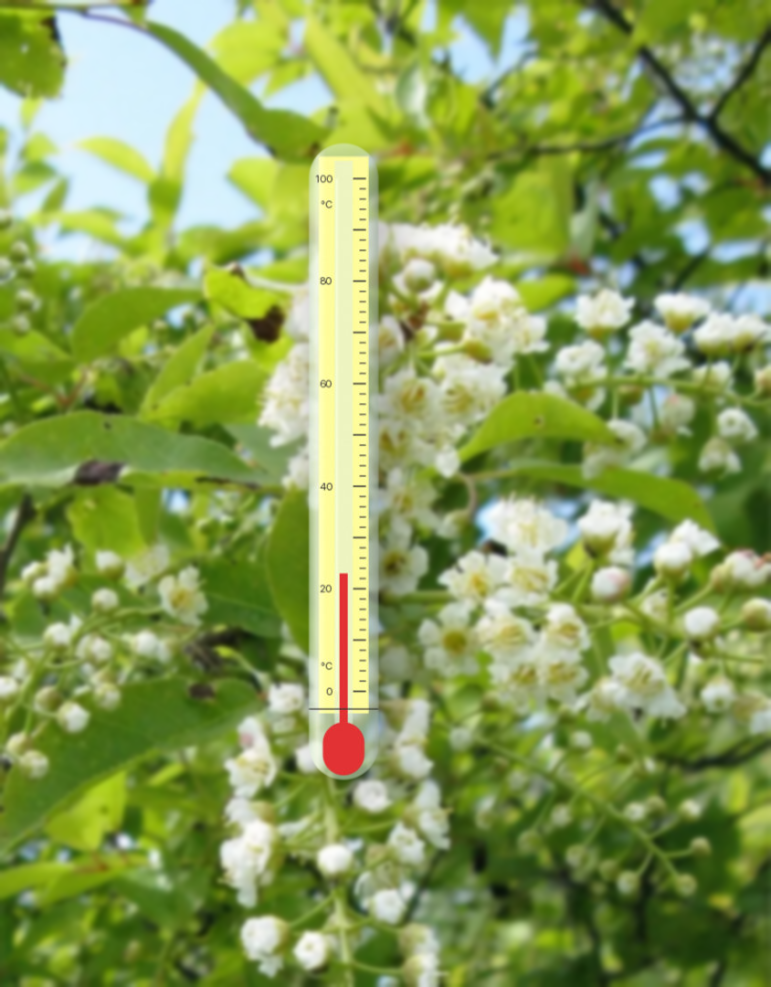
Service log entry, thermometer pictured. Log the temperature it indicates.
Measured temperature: 23 °C
